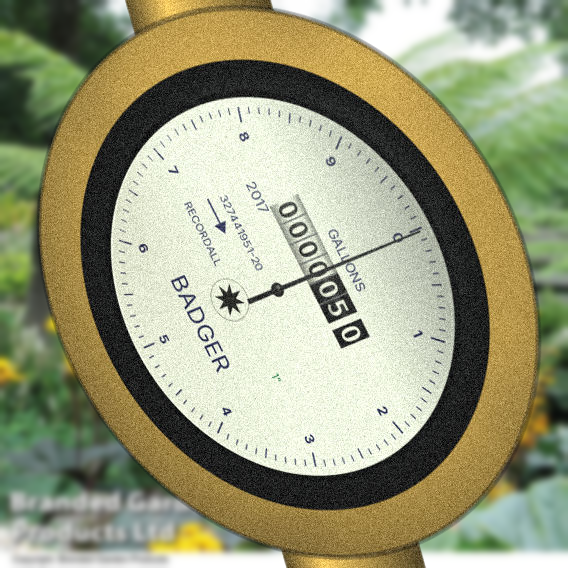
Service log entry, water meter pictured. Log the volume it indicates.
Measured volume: 50.0 gal
